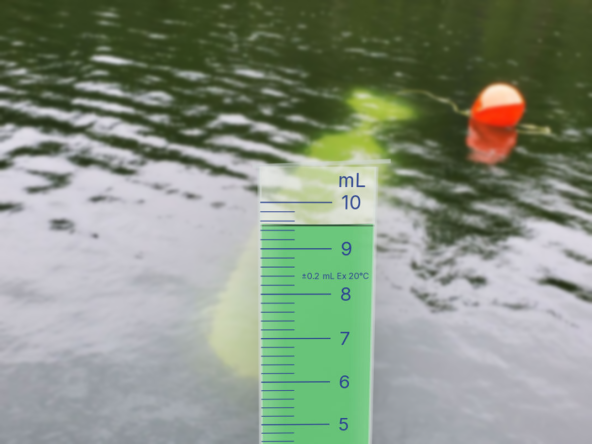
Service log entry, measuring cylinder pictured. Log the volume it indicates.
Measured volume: 9.5 mL
